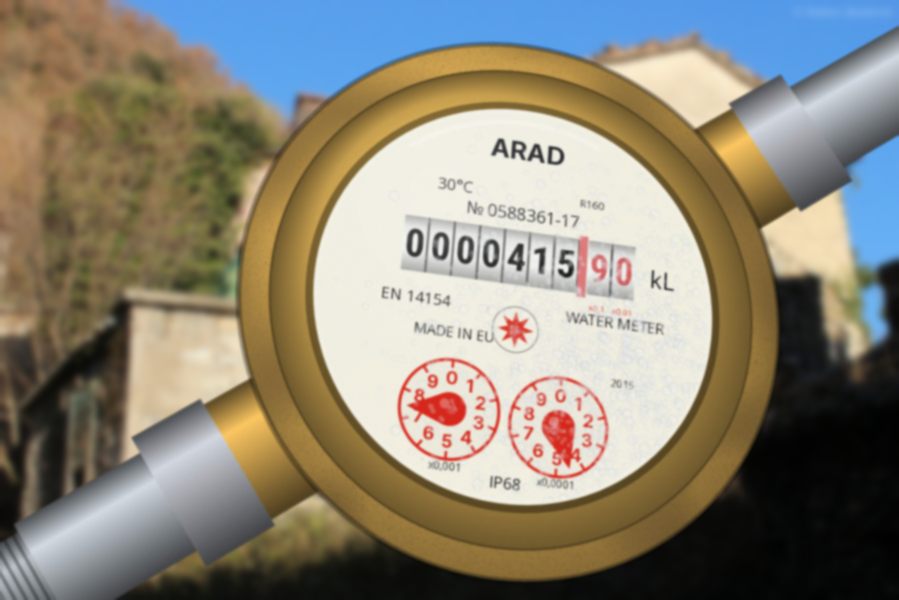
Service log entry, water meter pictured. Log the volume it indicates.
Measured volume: 415.9074 kL
